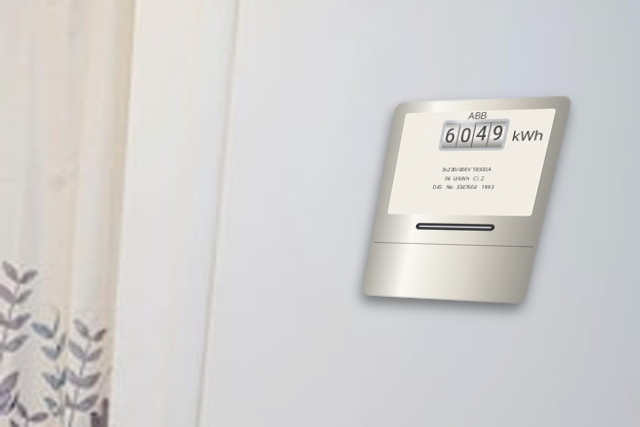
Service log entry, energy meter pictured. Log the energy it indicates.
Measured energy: 6049 kWh
